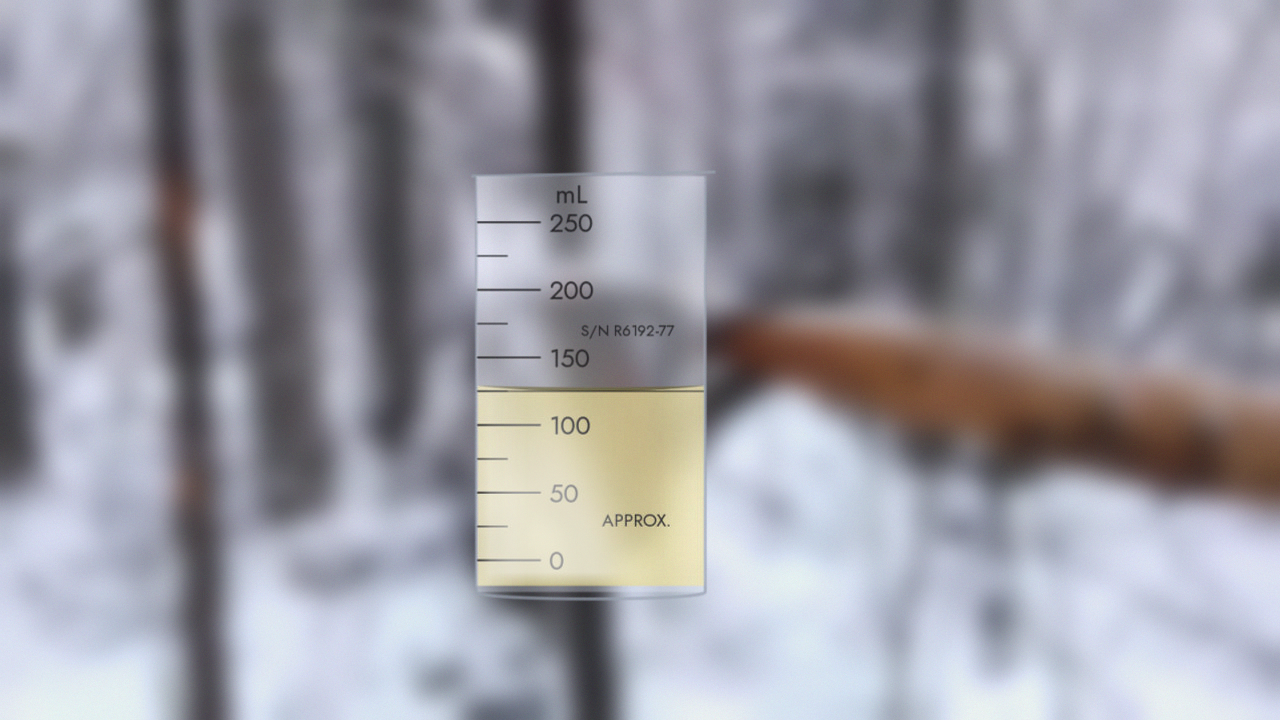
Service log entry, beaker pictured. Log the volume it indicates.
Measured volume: 125 mL
